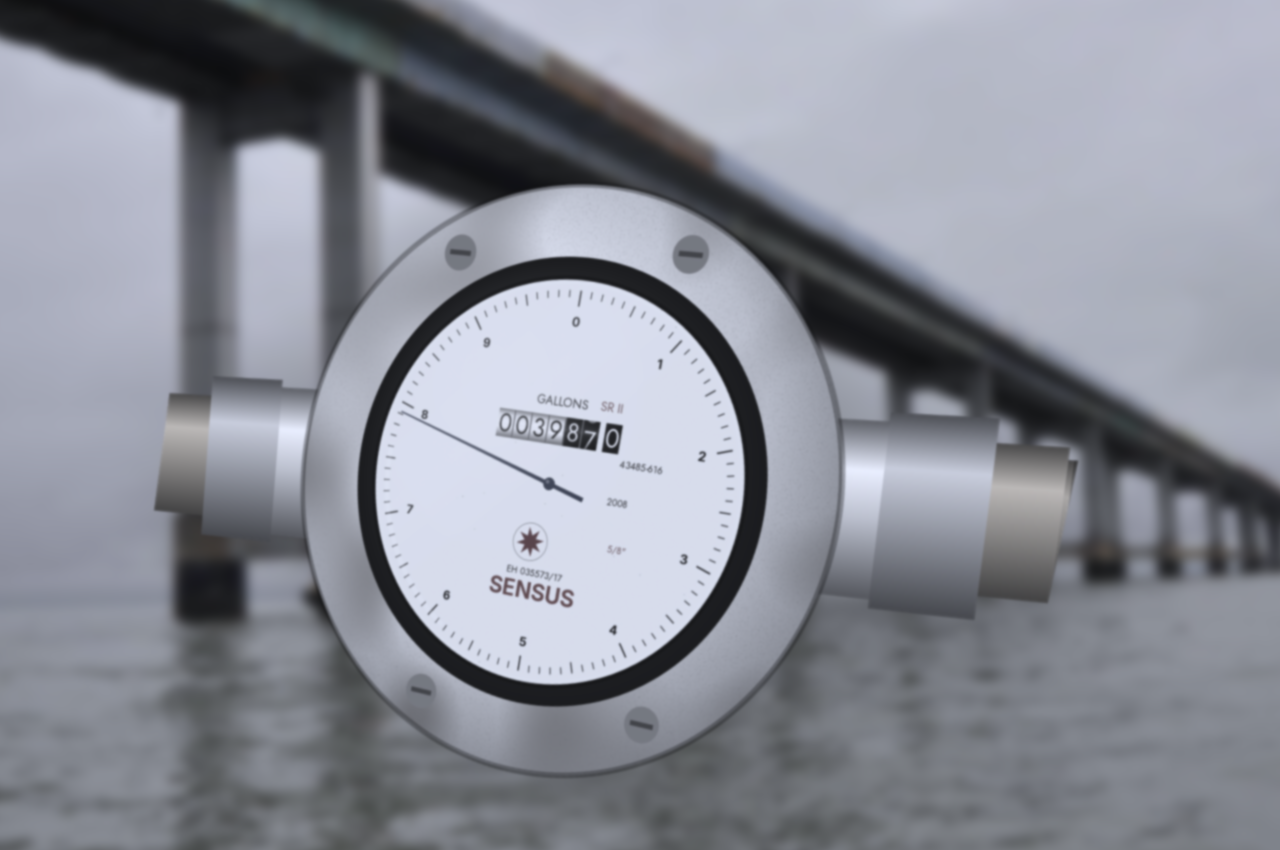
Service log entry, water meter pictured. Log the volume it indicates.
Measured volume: 39867.9 gal
